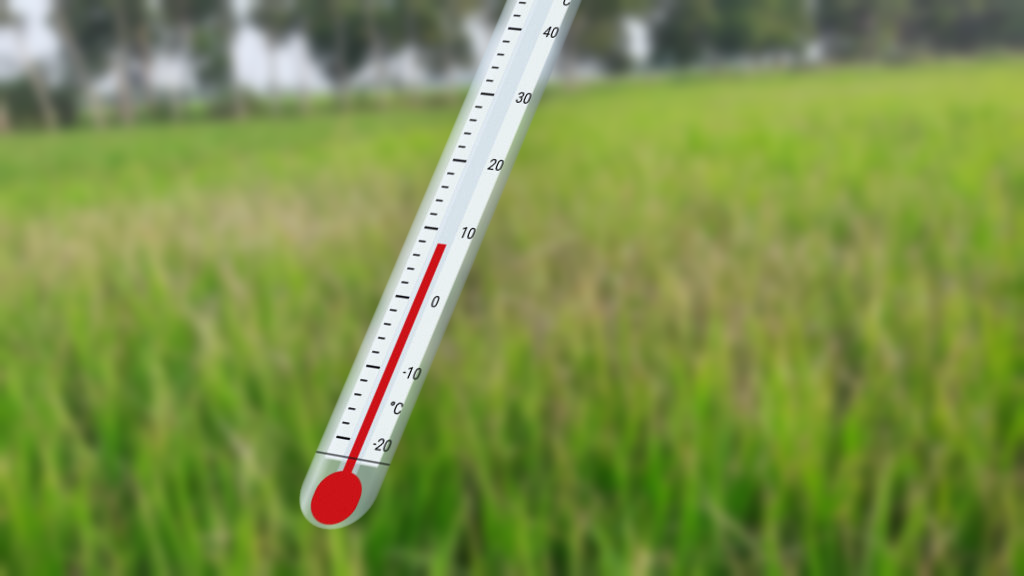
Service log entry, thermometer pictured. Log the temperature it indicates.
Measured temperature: 8 °C
